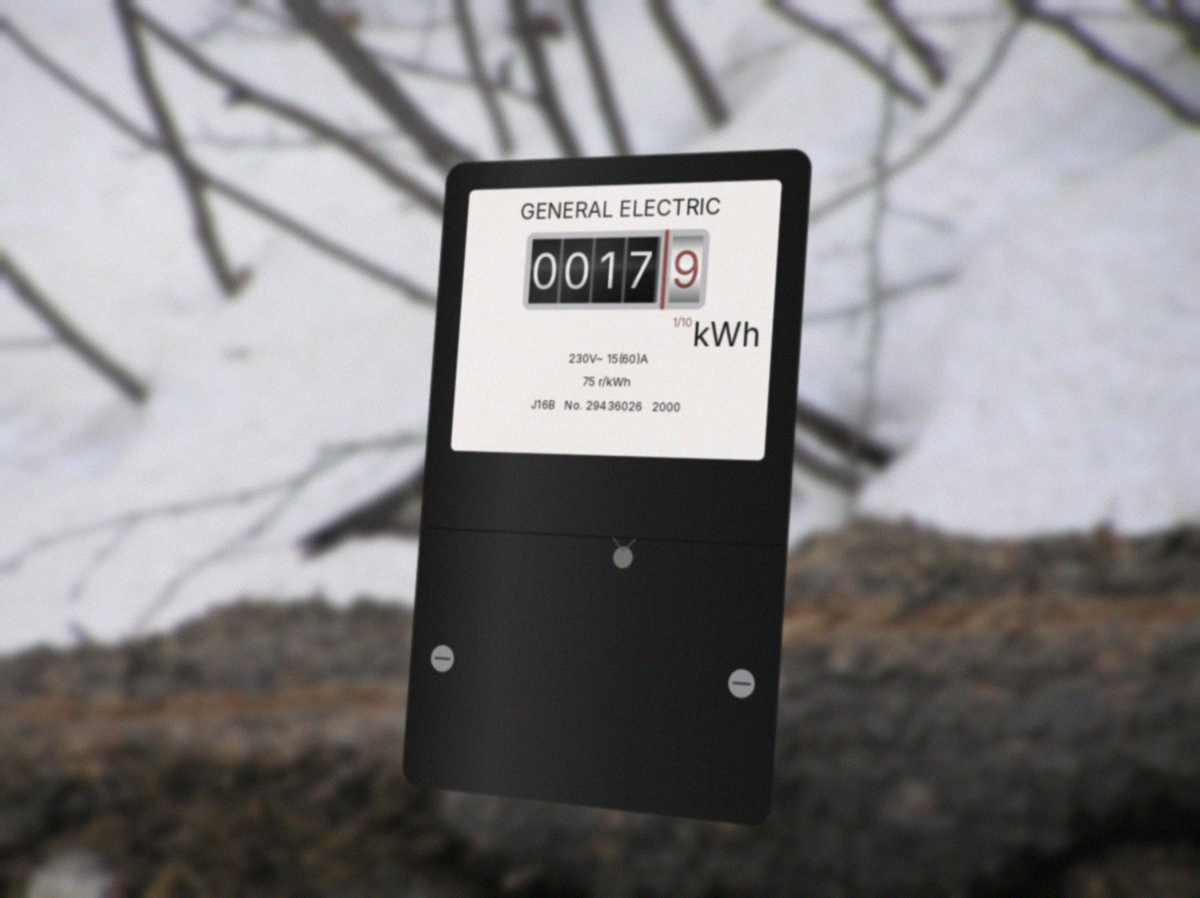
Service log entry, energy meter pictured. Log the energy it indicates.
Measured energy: 17.9 kWh
